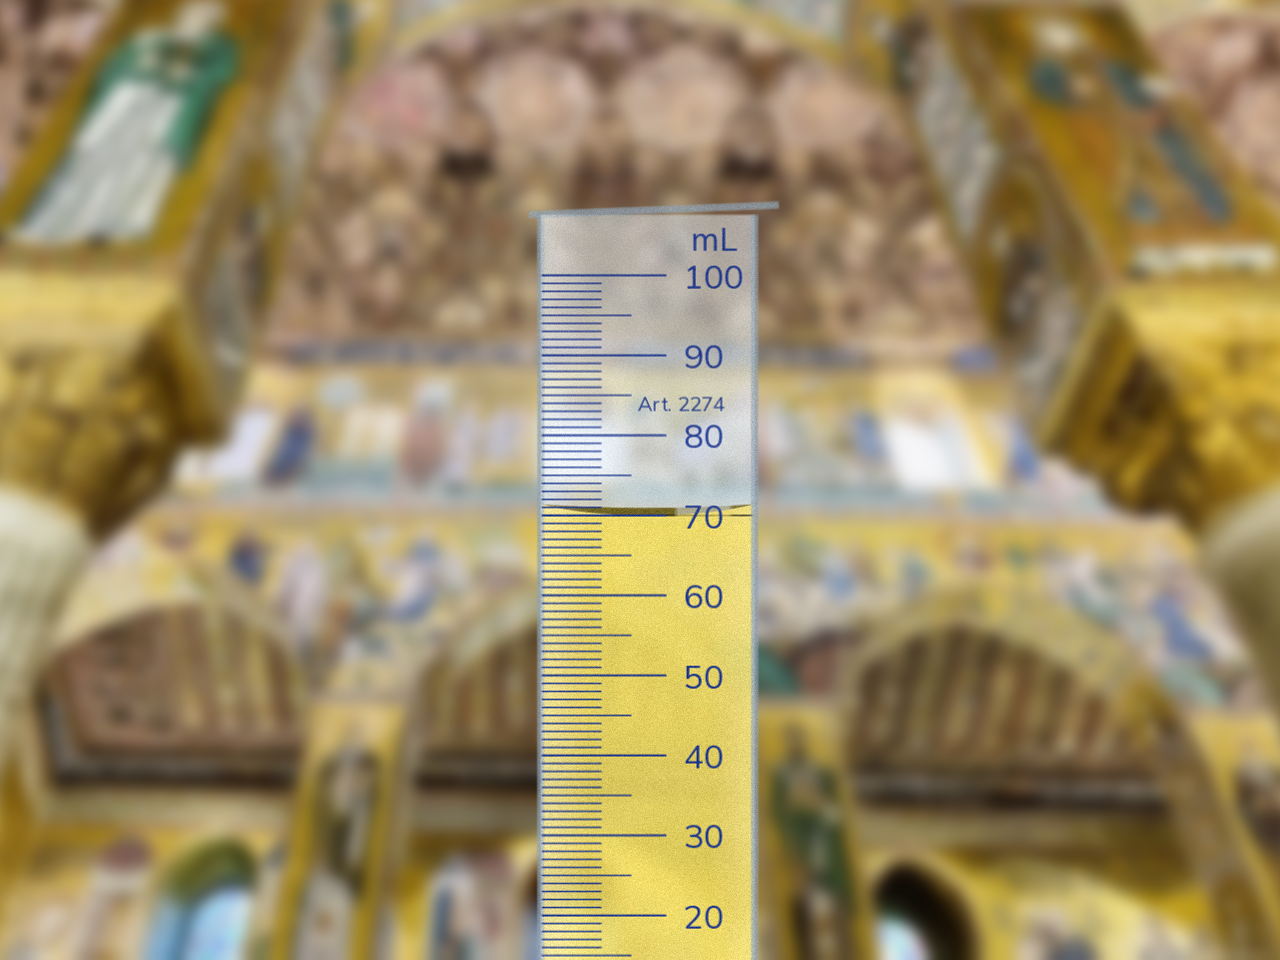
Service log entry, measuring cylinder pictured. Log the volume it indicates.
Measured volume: 70 mL
